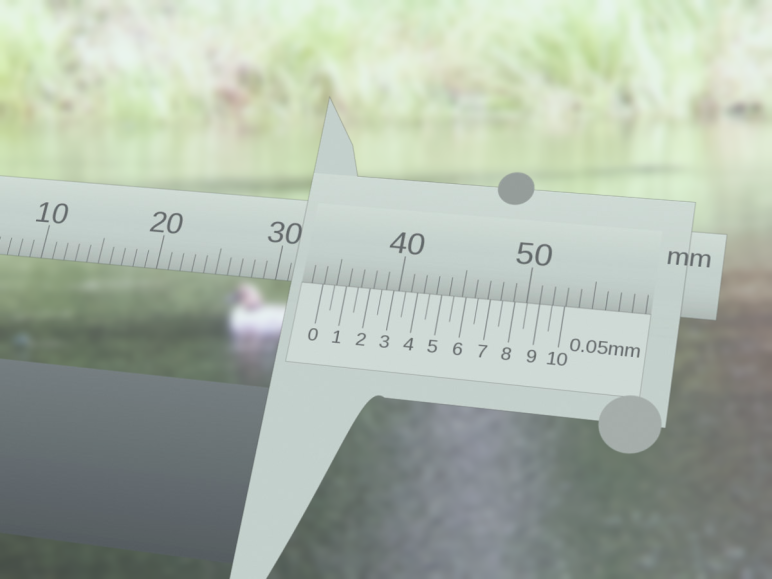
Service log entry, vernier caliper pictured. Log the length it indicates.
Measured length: 33.9 mm
